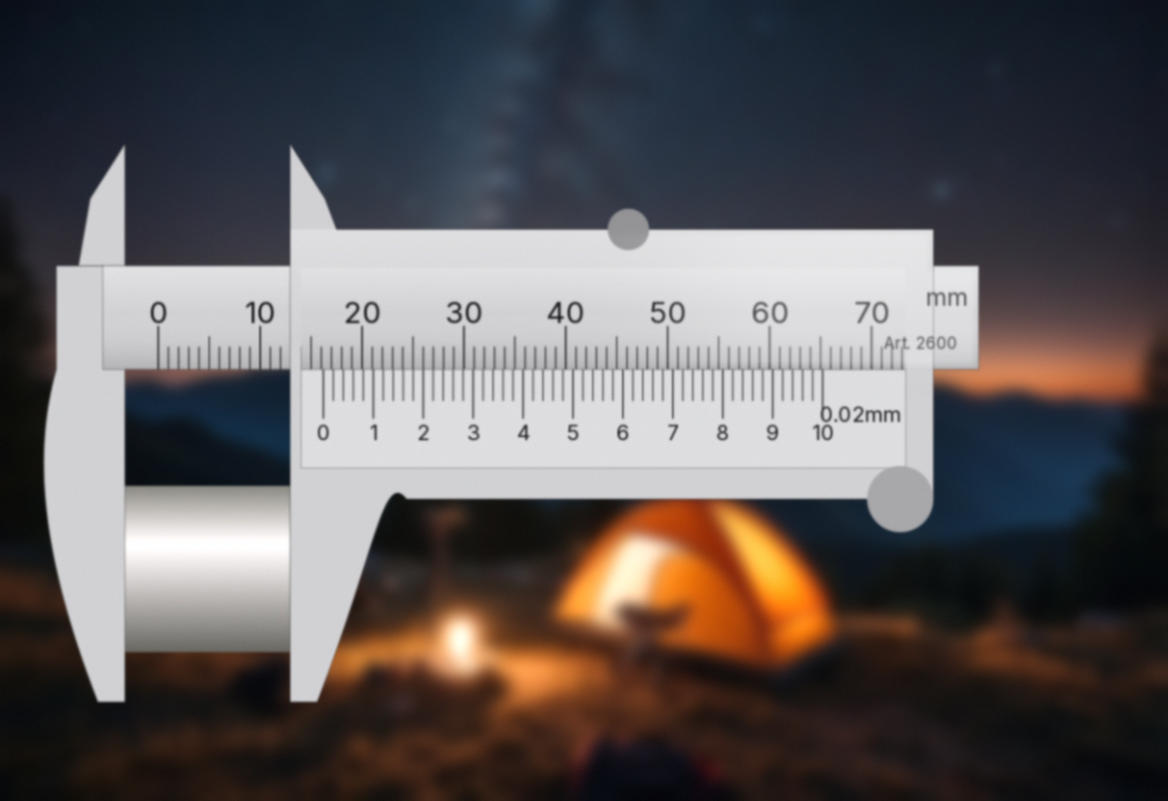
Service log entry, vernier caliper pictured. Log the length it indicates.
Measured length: 16.2 mm
